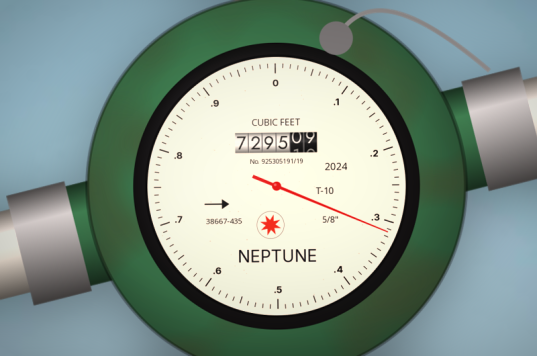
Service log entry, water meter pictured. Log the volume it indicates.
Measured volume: 729509.31 ft³
